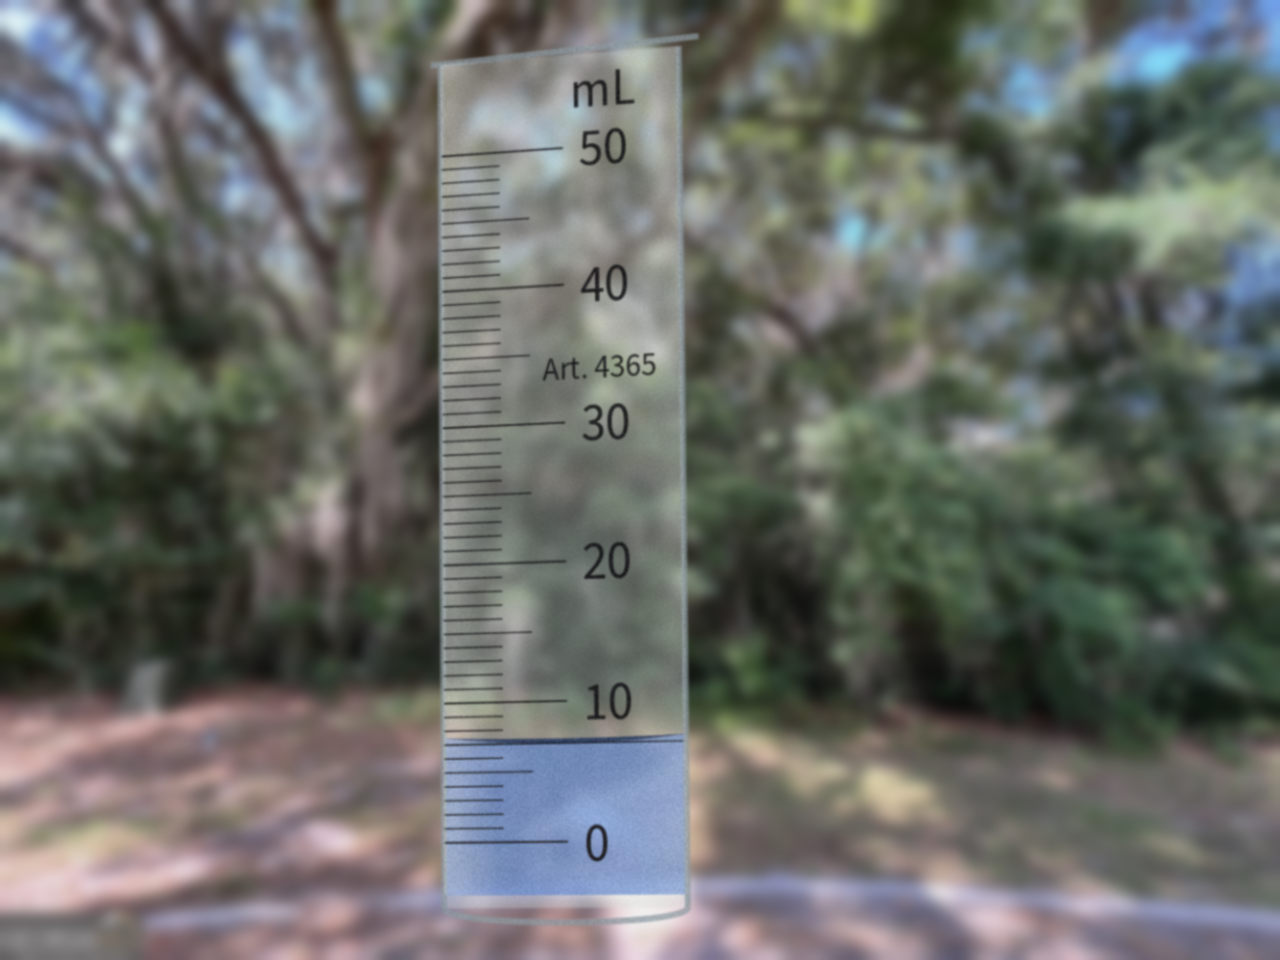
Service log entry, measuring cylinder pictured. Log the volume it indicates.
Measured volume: 7 mL
